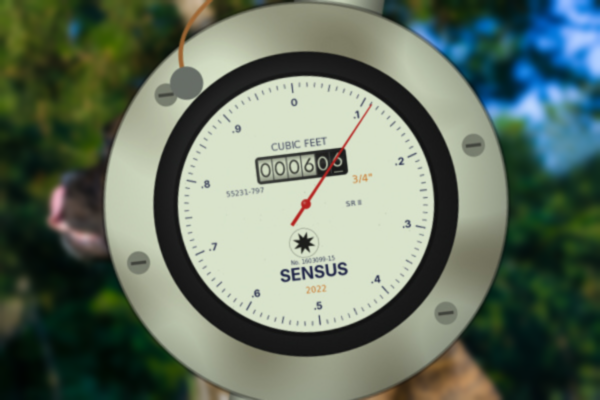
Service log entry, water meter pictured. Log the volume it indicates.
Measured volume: 606.11 ft³
